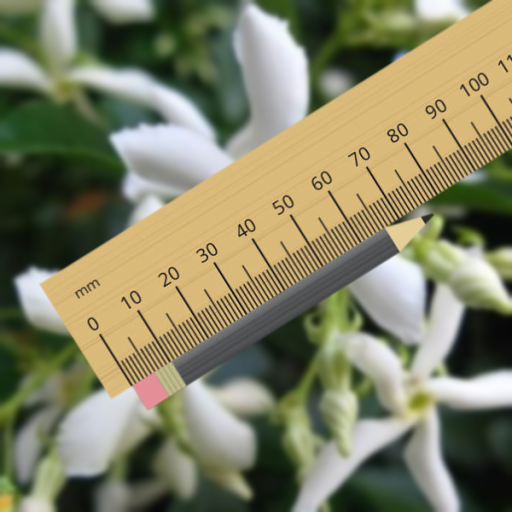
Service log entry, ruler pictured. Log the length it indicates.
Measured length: 77 mm
